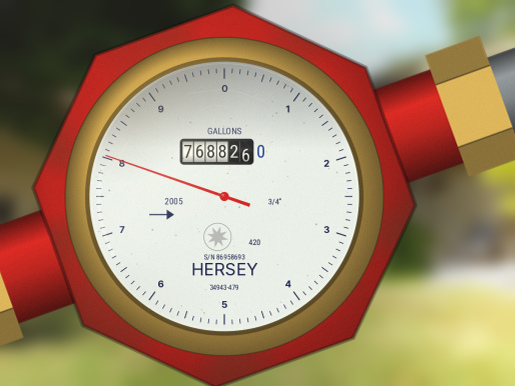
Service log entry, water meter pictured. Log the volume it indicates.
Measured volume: 7688258.0 gal
